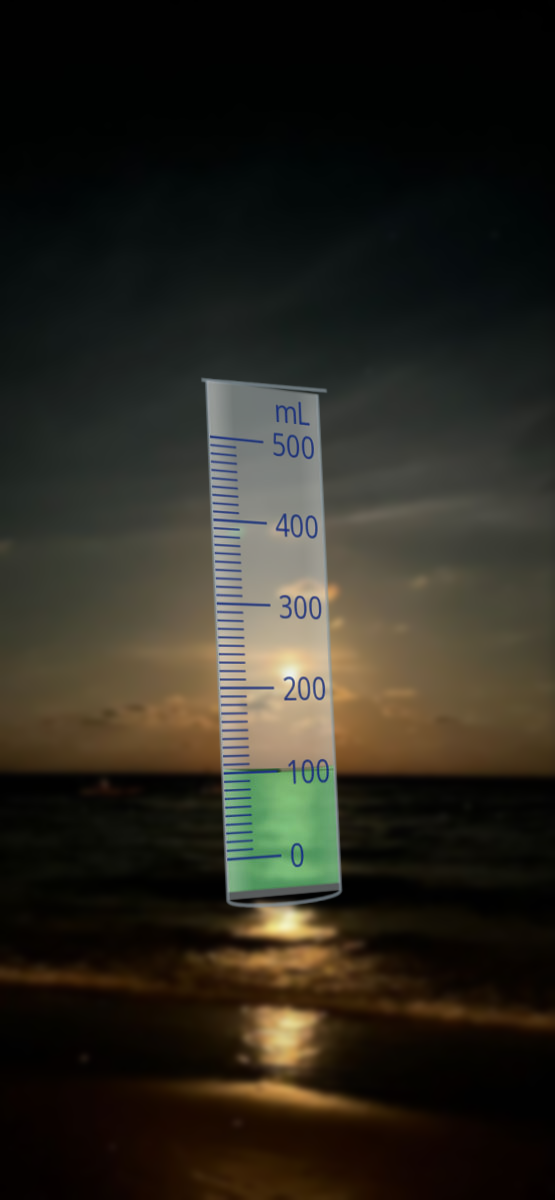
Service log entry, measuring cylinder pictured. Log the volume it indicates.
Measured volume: 100 mL
